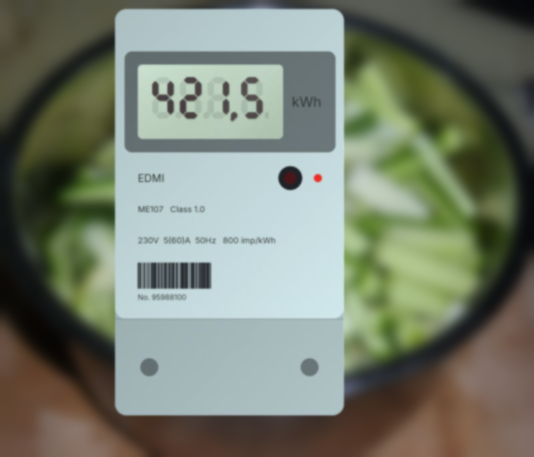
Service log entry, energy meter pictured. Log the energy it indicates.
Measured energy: 421.5 kWh
